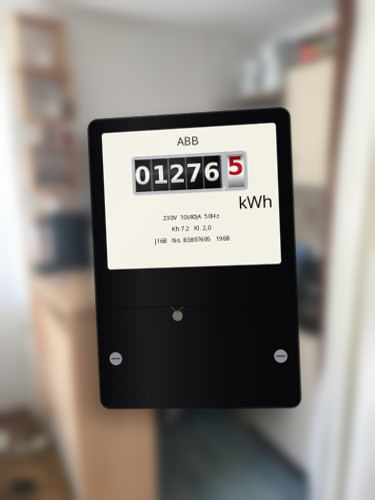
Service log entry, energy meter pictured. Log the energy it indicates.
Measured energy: 1276.5 kWh
